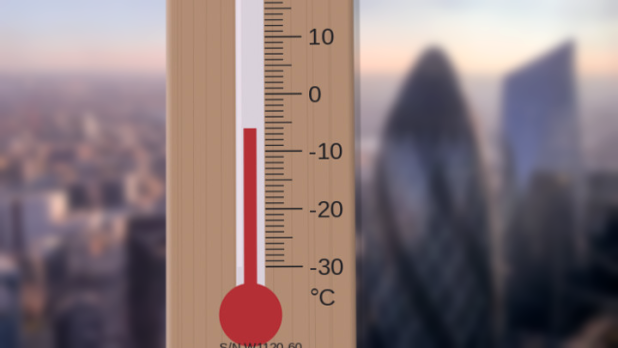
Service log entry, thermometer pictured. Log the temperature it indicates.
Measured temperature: -6 °C
